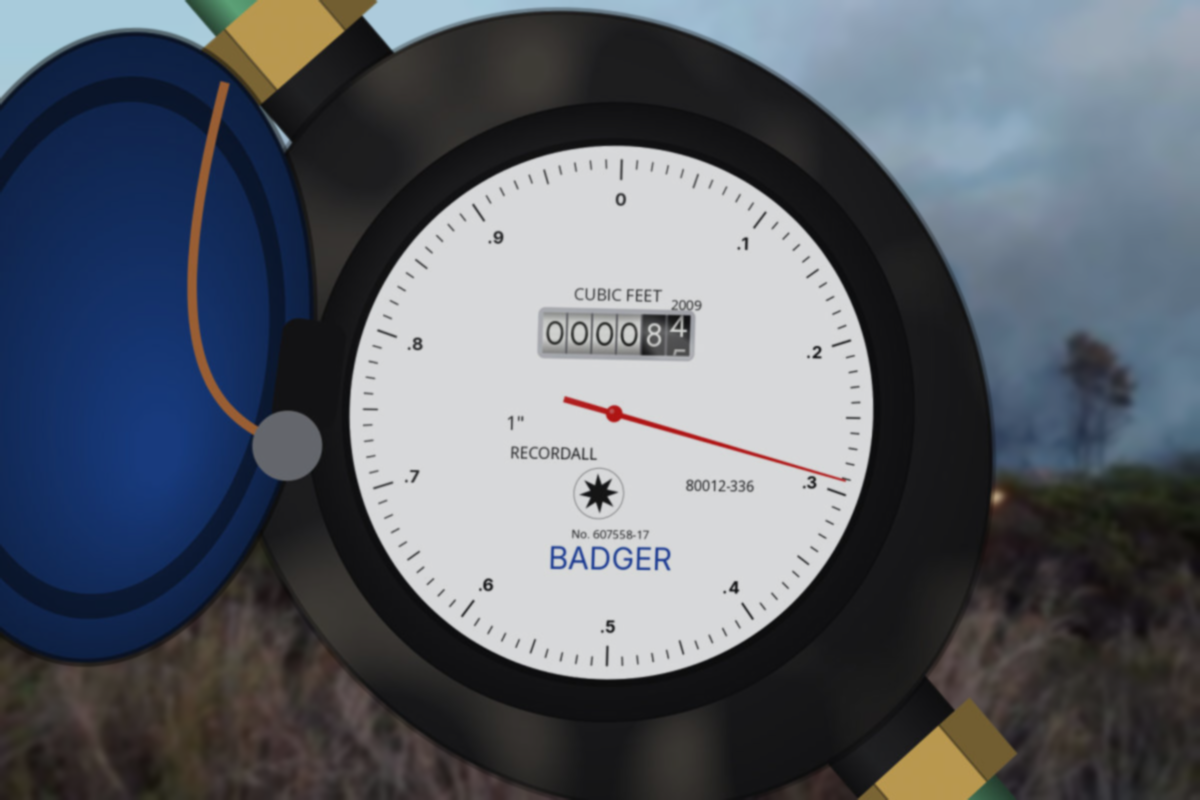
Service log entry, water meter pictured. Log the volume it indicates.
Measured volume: 84.29 ft³
